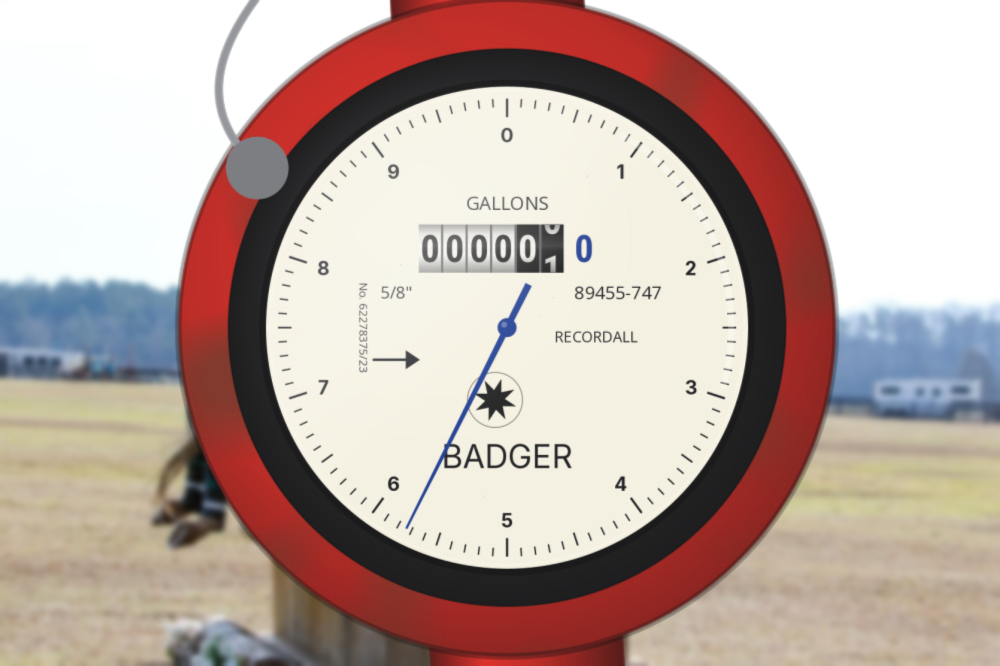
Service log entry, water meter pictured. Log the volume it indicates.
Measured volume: 5.7 gal
